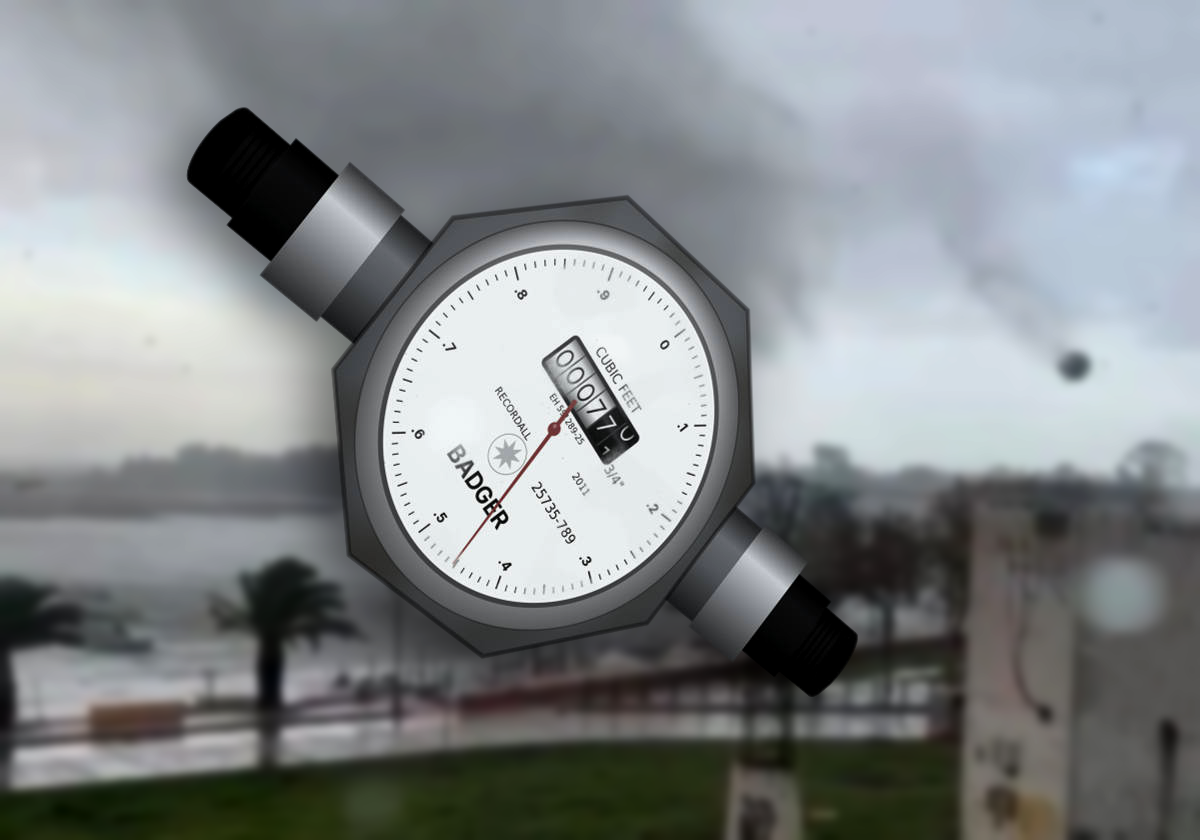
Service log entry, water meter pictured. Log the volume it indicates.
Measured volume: 770.45 ft³
